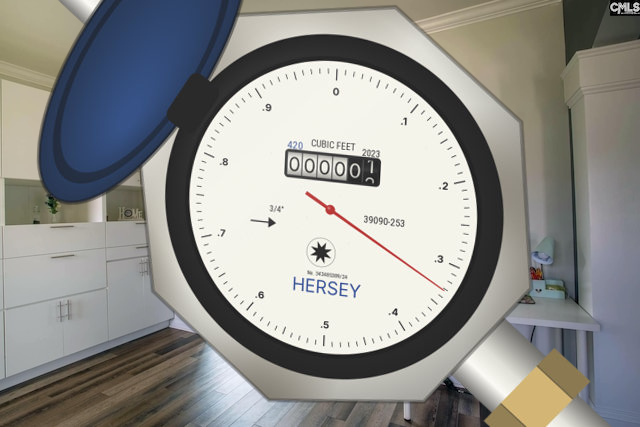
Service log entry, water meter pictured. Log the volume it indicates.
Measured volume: 1.33 ft³
